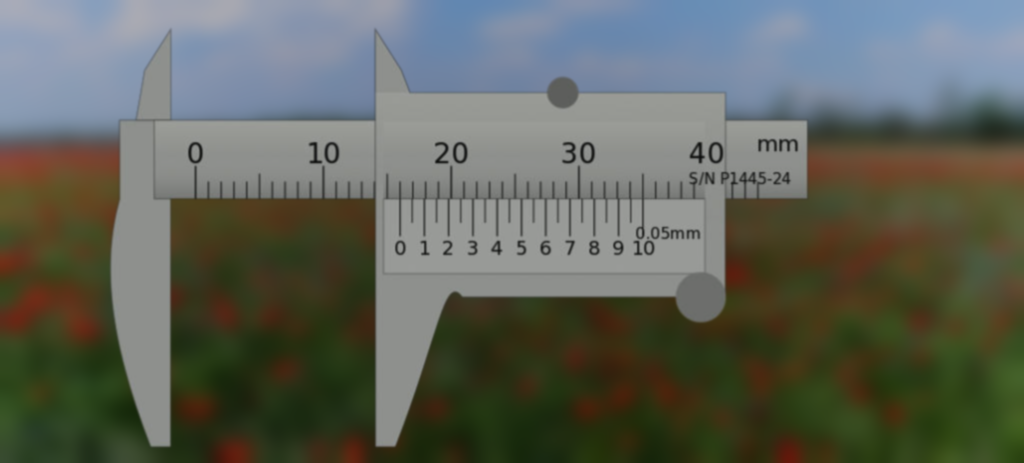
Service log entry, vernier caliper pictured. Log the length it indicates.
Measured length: 16.0 mm
